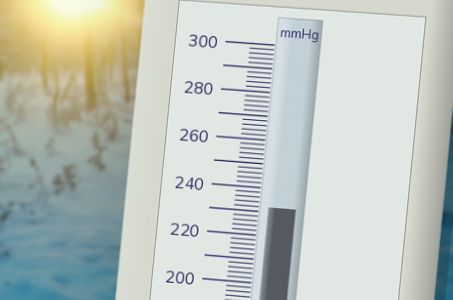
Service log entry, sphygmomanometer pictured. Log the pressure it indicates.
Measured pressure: 232 mmHg
